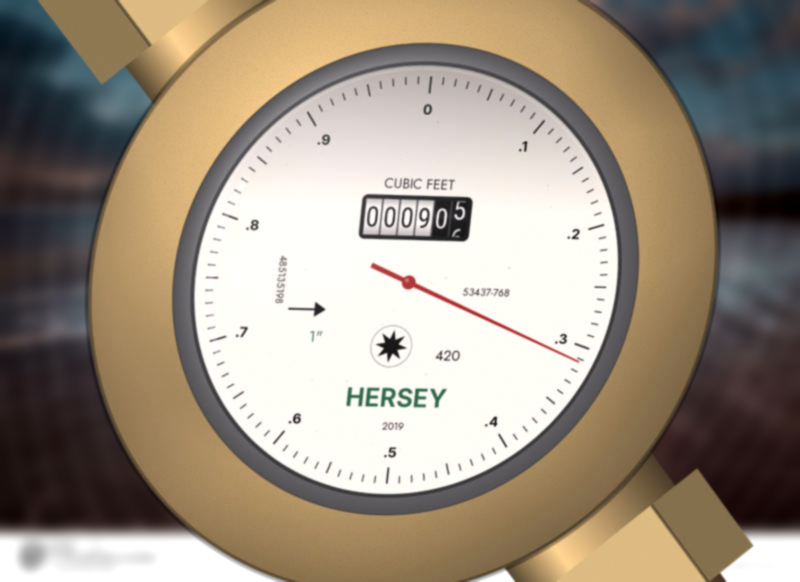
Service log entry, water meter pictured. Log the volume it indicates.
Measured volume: 905.31 ft³
